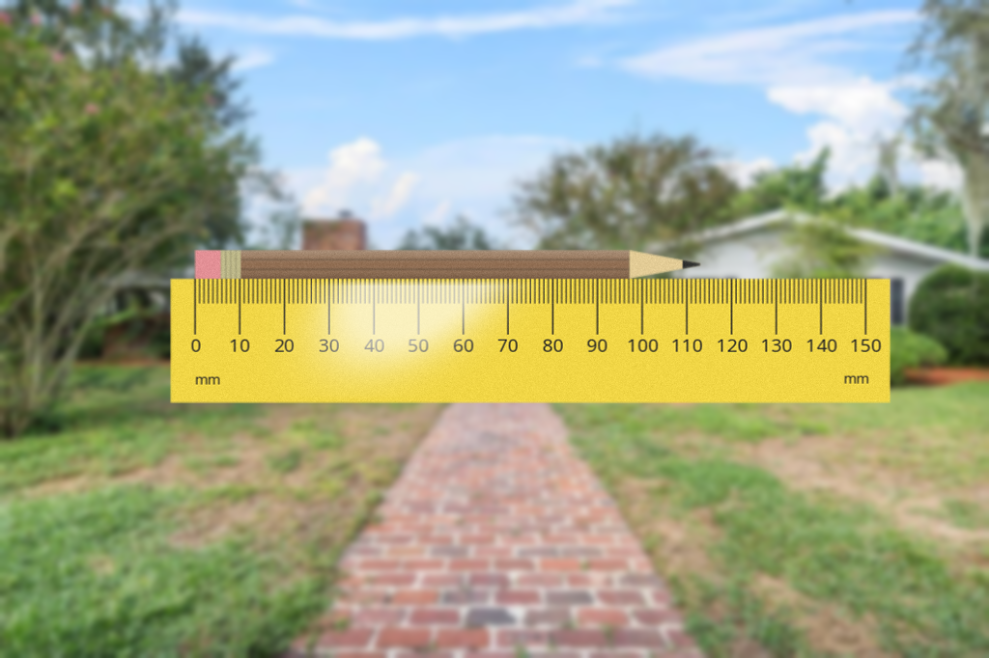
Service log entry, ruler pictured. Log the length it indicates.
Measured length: 113 mm
